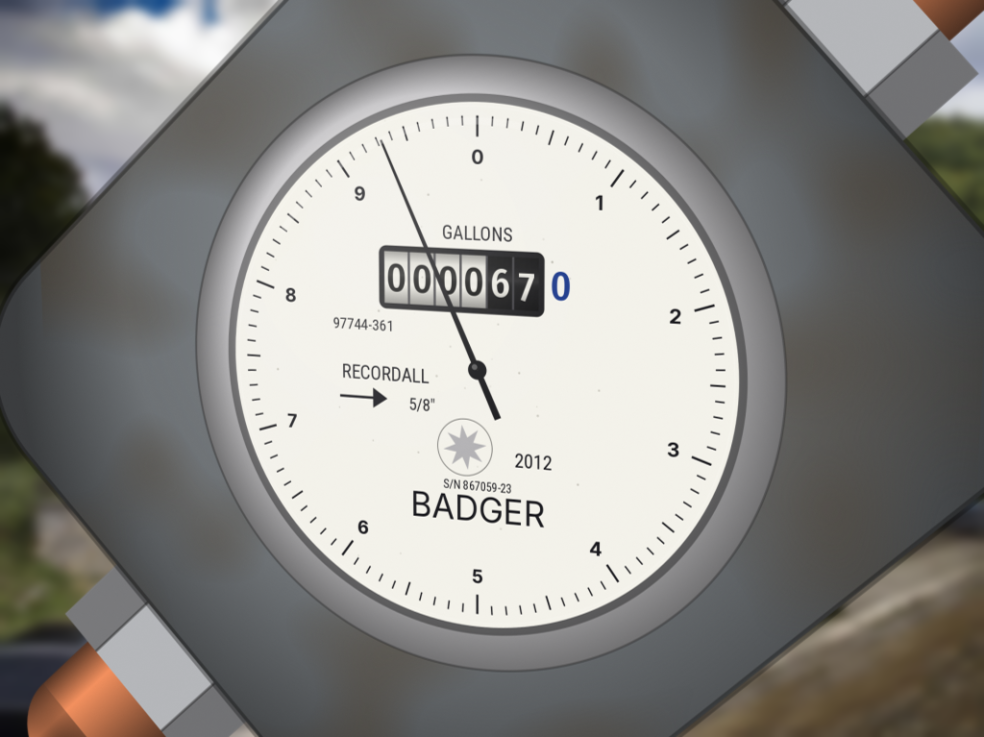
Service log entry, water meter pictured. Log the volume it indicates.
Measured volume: 669.3 gal
